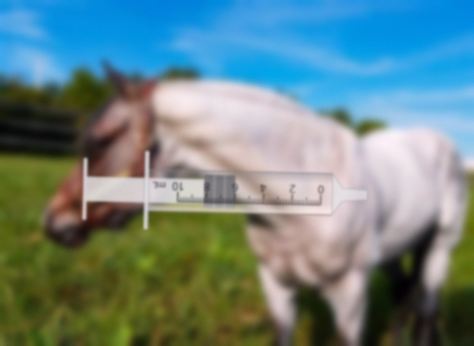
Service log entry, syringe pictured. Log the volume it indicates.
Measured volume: 6 mL
